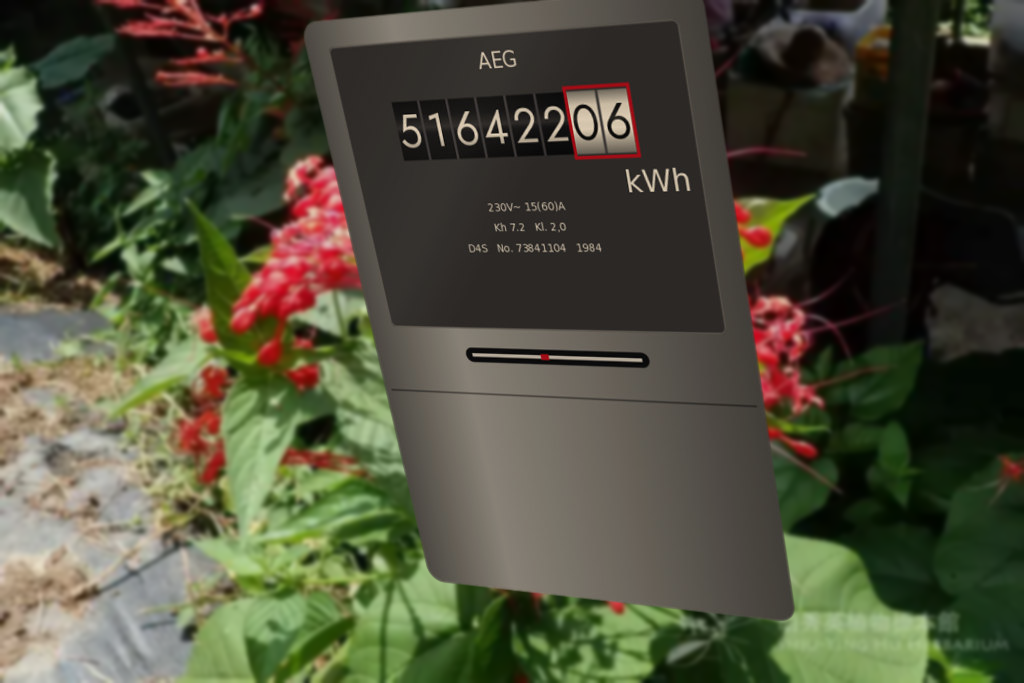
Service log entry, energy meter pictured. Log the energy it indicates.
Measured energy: 516422.06 kWh
